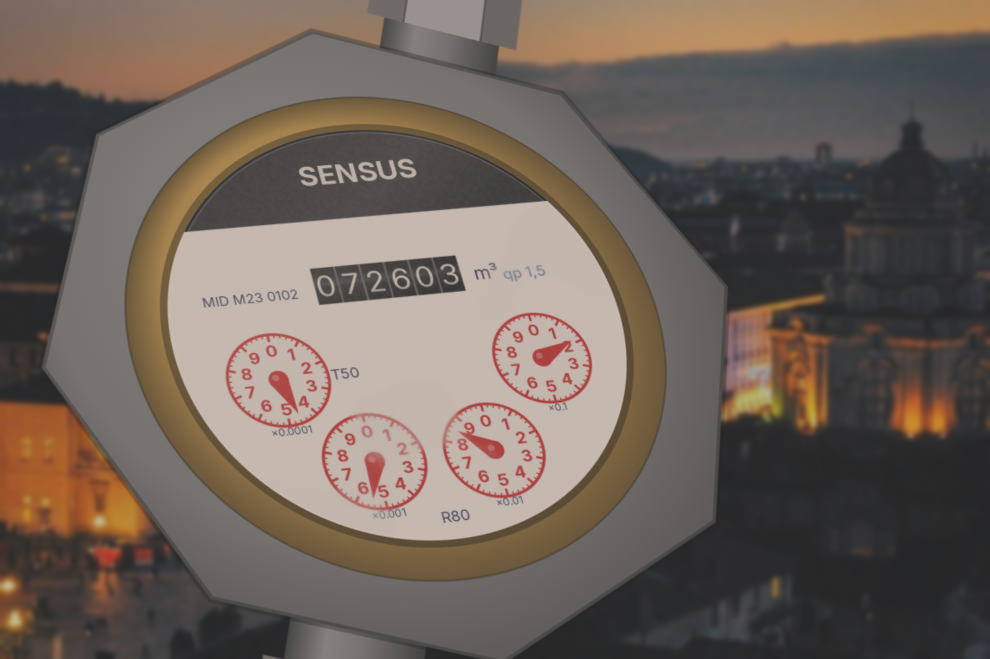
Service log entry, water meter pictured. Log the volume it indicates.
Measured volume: 72603.1854 m³
